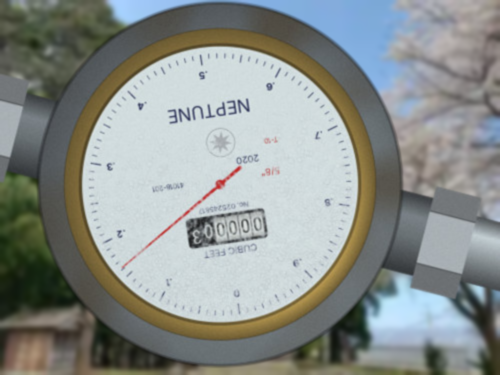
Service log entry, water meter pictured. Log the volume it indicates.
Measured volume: 3.16 ft³
